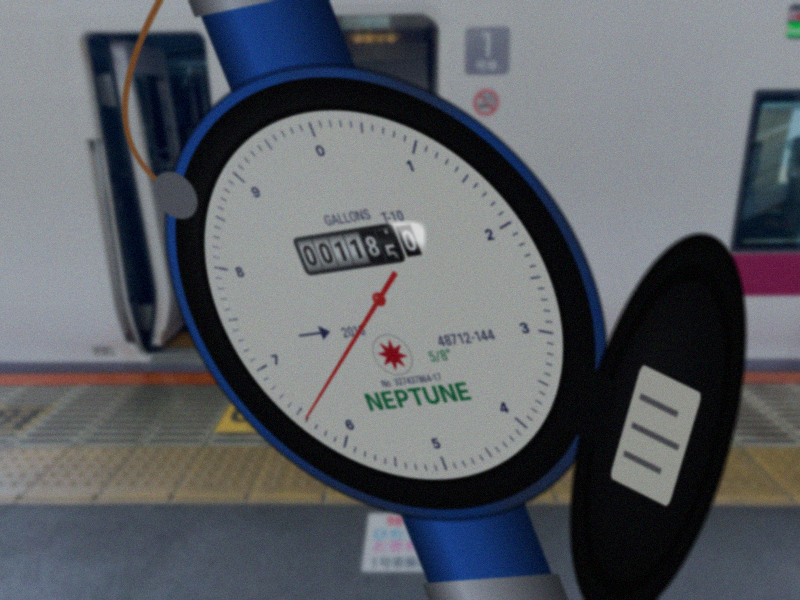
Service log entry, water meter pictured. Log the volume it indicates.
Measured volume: 11846.4 gal
